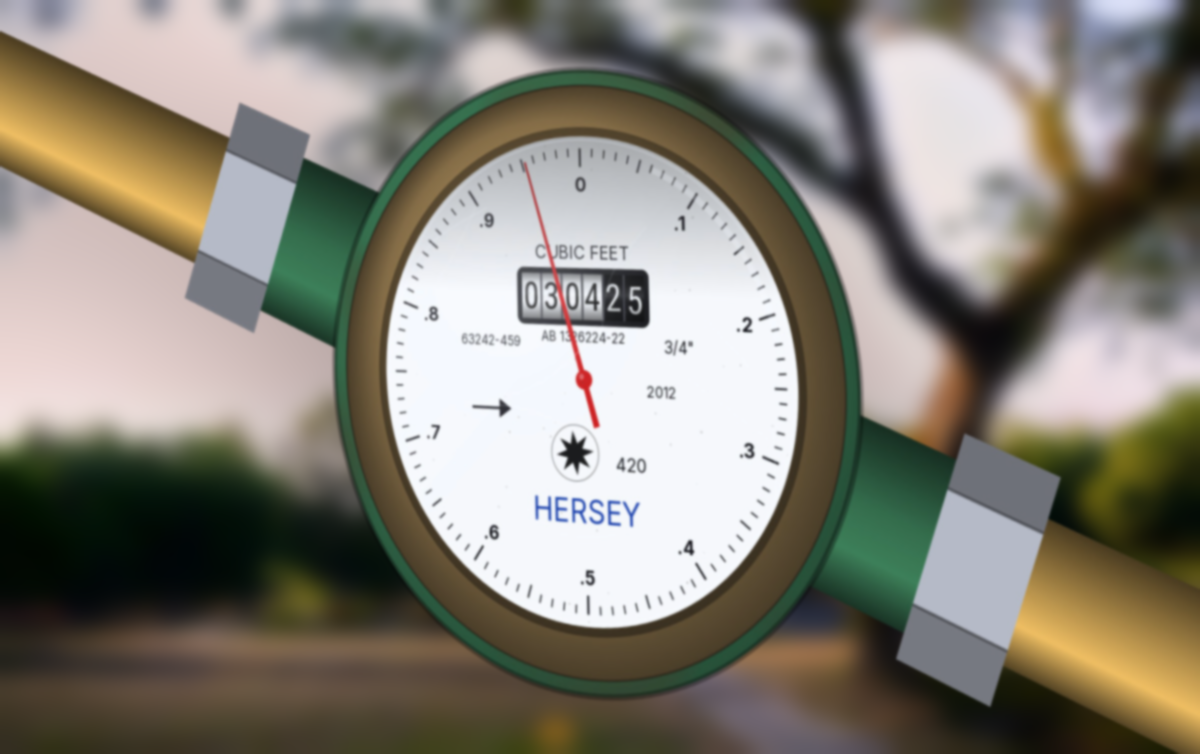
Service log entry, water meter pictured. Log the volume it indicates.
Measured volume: 30424.95 ft³
